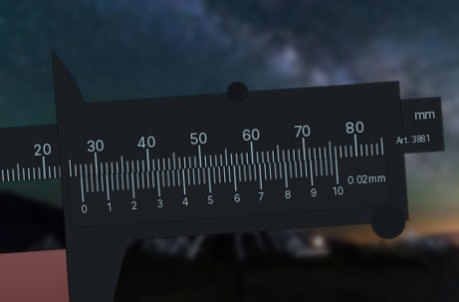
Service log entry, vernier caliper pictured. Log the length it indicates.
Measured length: 27.0 mm
